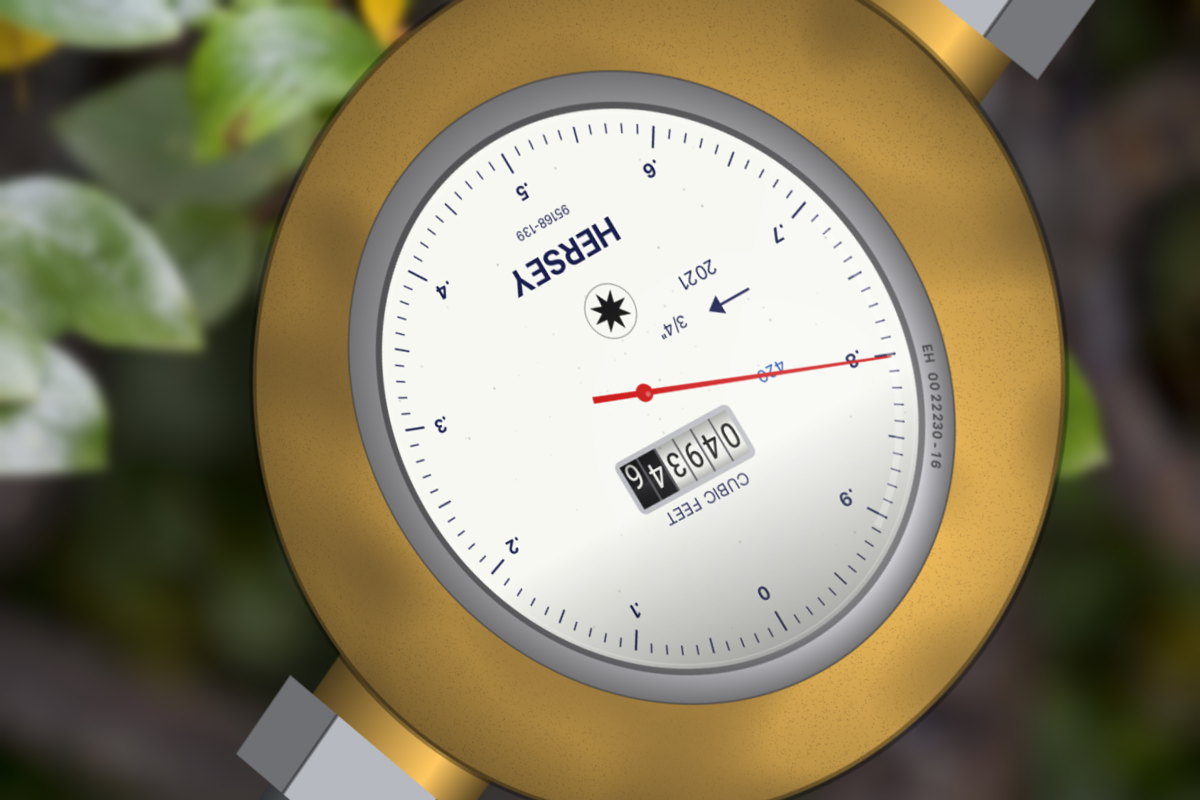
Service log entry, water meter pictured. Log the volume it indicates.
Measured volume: 49345.80 ft³
